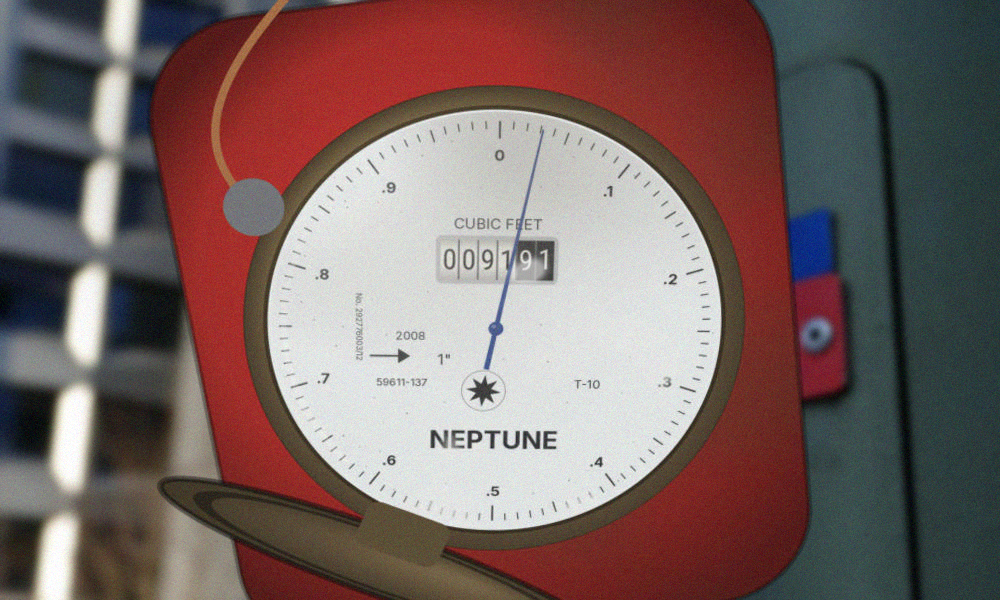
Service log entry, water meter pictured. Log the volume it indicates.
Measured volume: 9191.03 ft³
